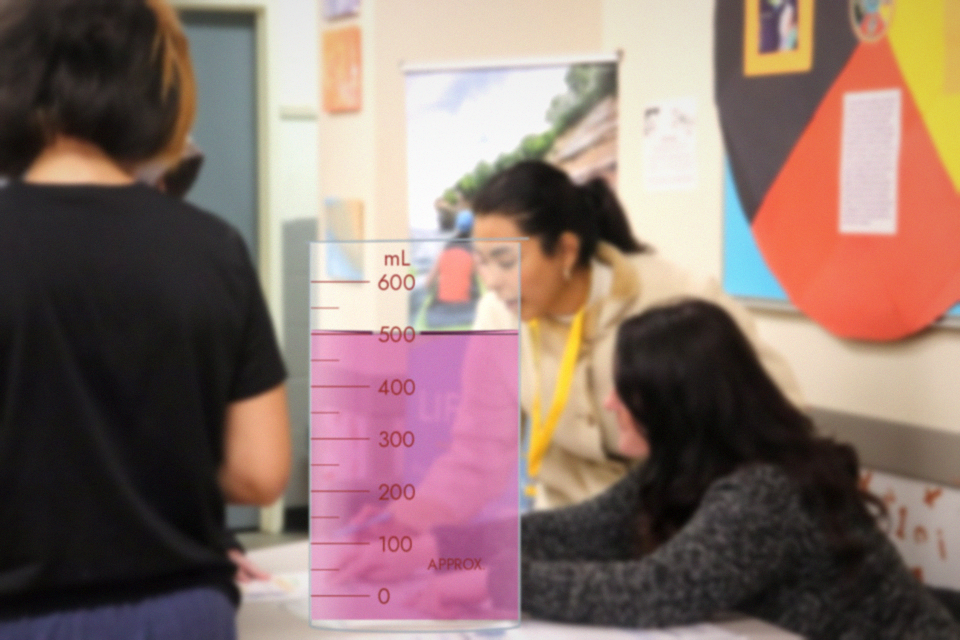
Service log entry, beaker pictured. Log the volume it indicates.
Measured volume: 500 mL
